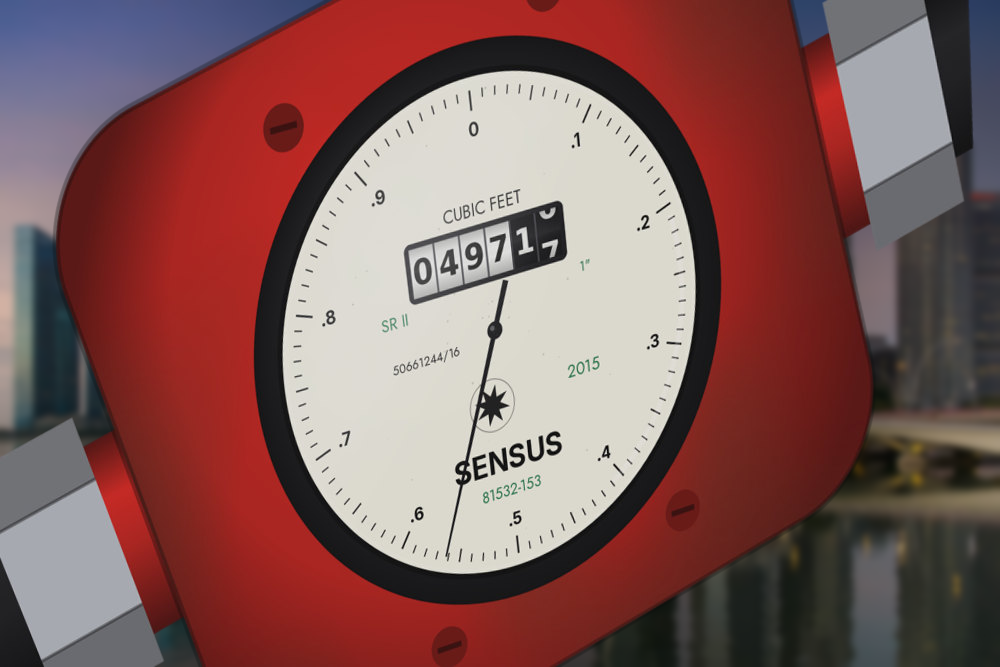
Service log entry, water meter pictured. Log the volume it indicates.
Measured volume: 49716.56 ft³
